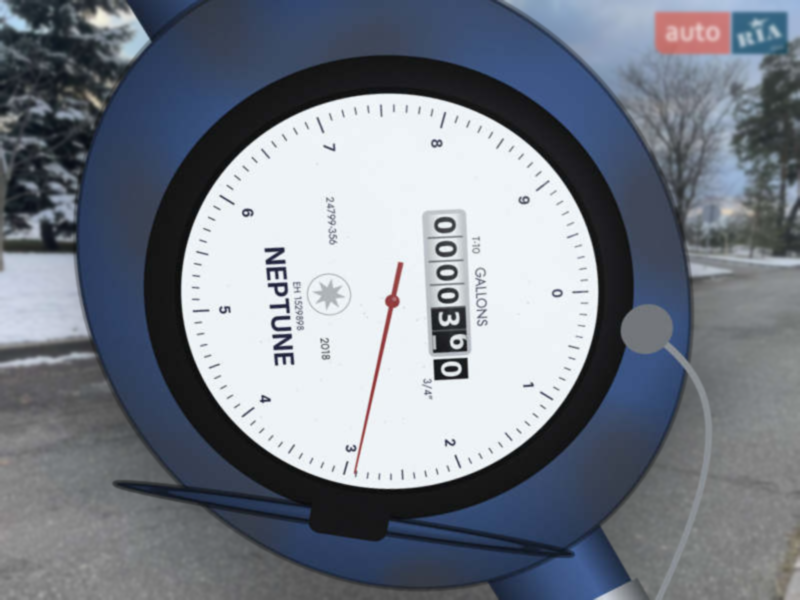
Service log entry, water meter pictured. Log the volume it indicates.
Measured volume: 362.9 gal
